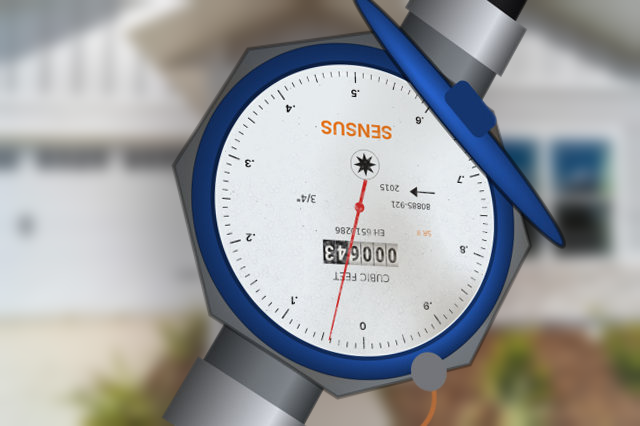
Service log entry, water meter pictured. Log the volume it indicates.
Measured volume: 643.04 ft³
